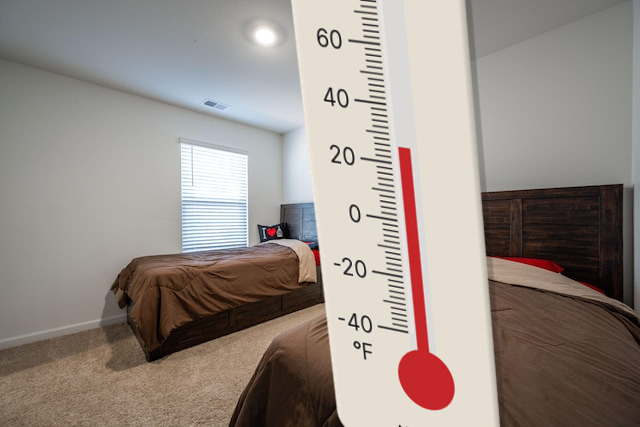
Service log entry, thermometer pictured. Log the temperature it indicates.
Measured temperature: 26 °F
